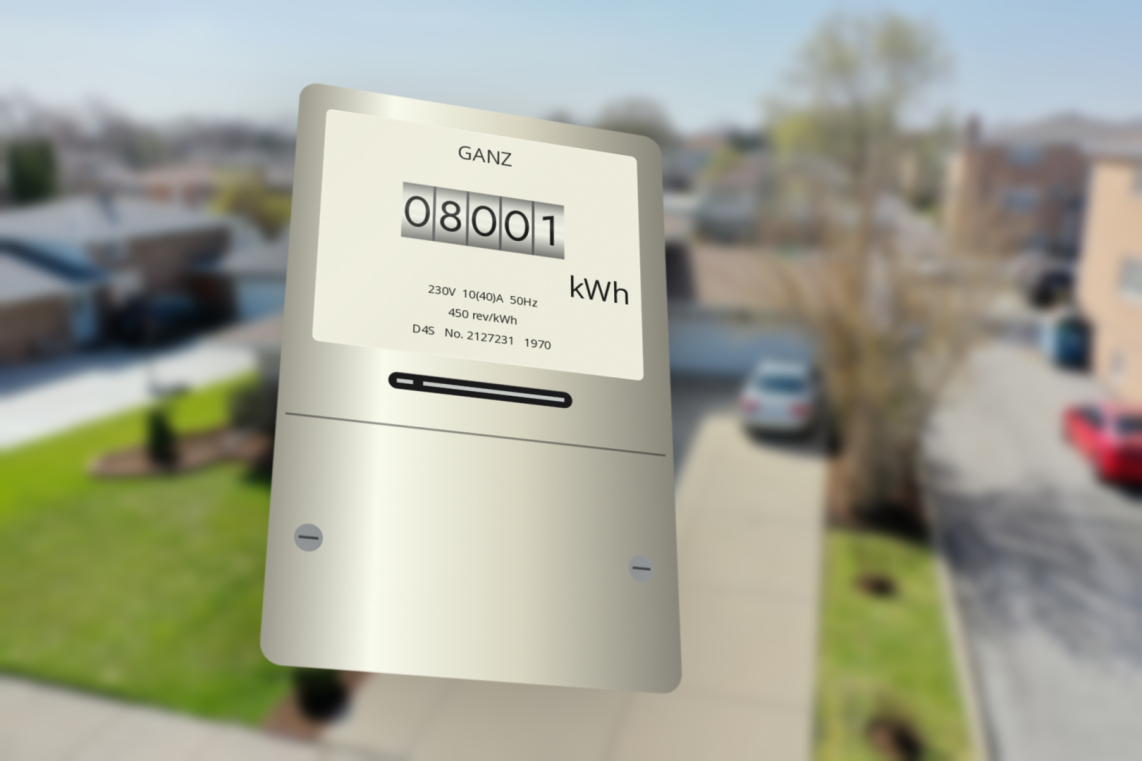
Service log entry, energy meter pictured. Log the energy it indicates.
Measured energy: 8001 kWh
